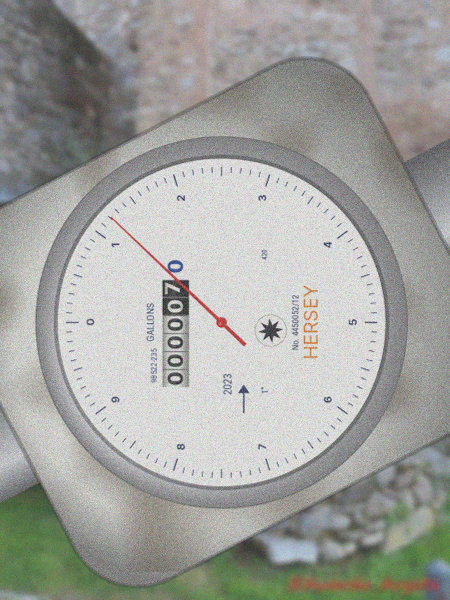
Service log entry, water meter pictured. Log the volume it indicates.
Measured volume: 71.2 gal
